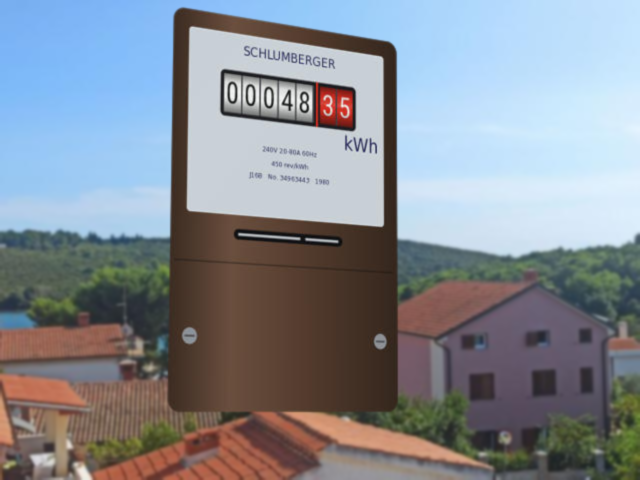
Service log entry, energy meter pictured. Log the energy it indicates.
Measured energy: 48.35 kWh
